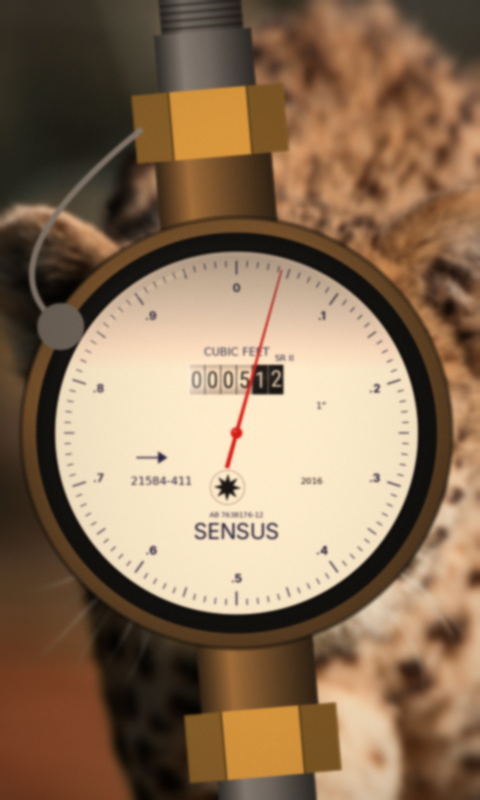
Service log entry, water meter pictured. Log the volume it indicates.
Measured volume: 512.04 ft³
